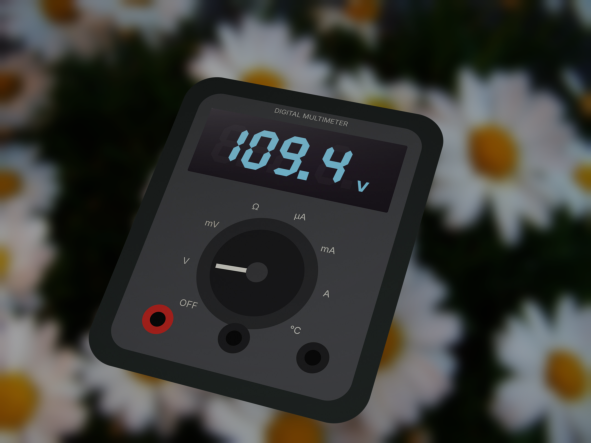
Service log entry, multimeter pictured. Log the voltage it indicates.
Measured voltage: 109.4 V
